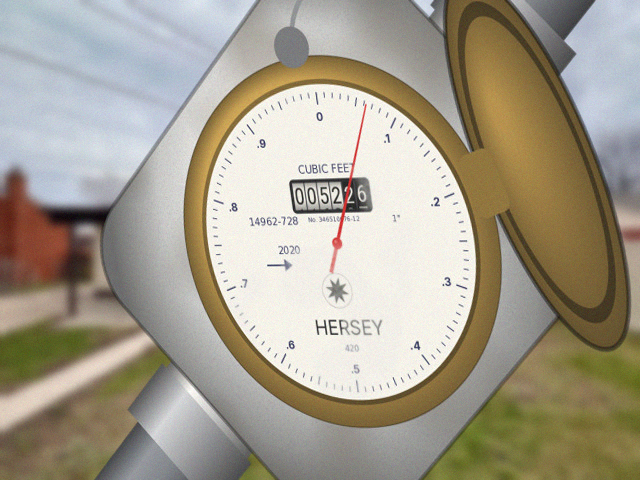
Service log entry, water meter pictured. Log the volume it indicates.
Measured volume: 5226.06 ft³
